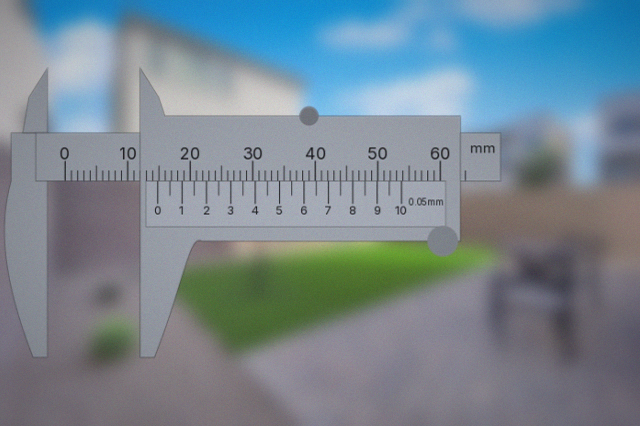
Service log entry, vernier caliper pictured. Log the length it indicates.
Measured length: 14.8 mm
